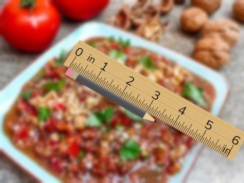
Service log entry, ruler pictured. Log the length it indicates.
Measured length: 3.5 in
